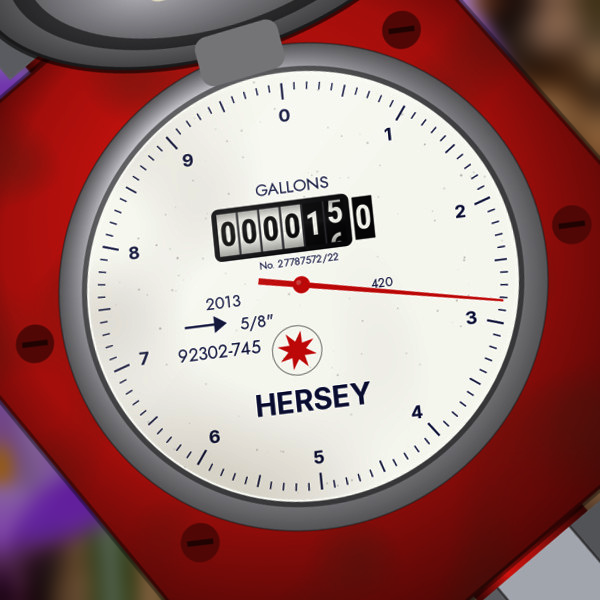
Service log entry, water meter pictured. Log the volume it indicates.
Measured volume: 152.8 gal
